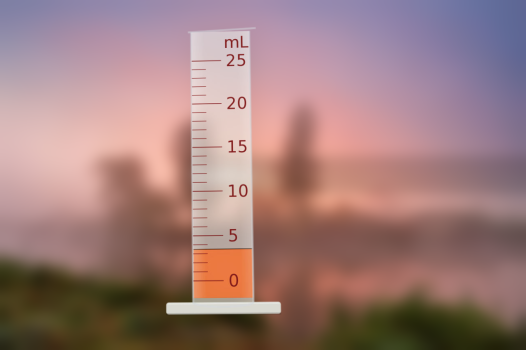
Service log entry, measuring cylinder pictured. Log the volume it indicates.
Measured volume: 3.5 mL
